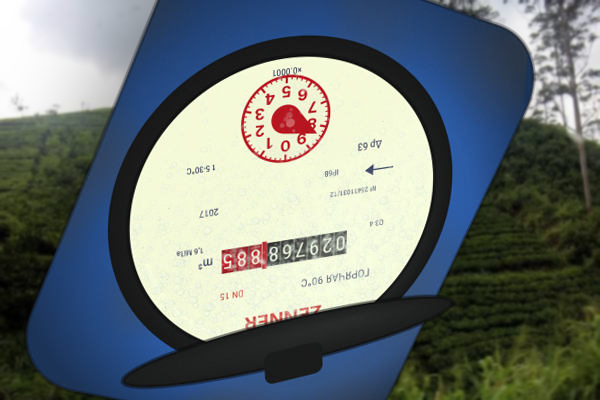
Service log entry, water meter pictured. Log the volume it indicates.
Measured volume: 29768.8858 m³
